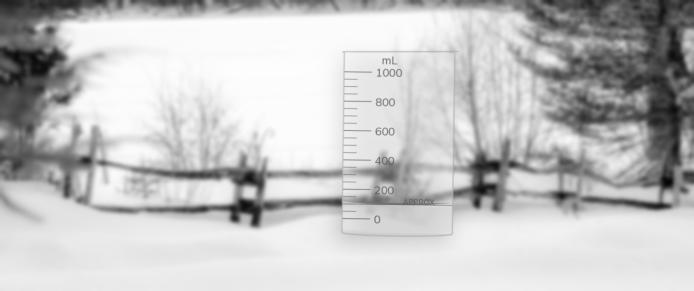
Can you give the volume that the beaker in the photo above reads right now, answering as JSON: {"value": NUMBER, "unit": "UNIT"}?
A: {"value": 100, "unit": "mL"}
